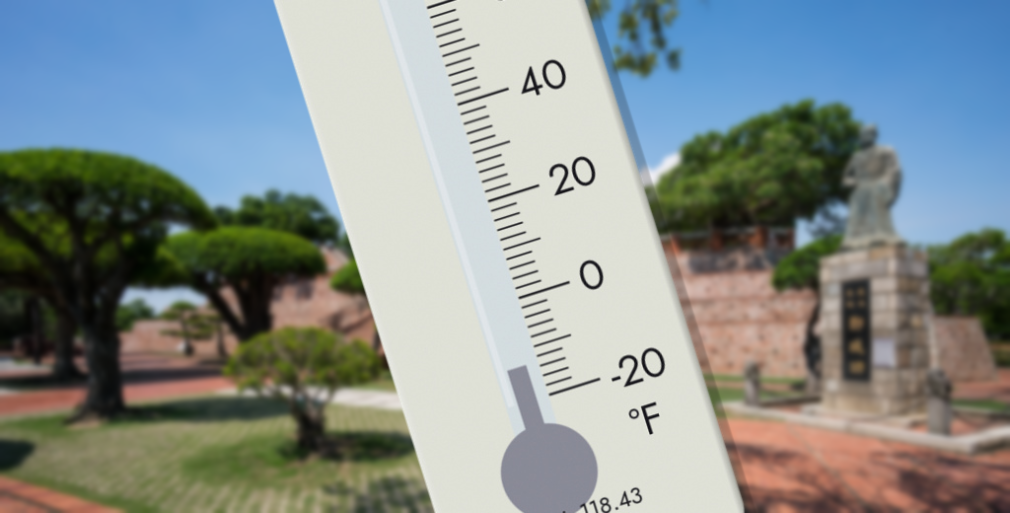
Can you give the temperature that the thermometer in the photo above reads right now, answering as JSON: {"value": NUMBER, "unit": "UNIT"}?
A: {"value": -13, "unit": "°F"}
